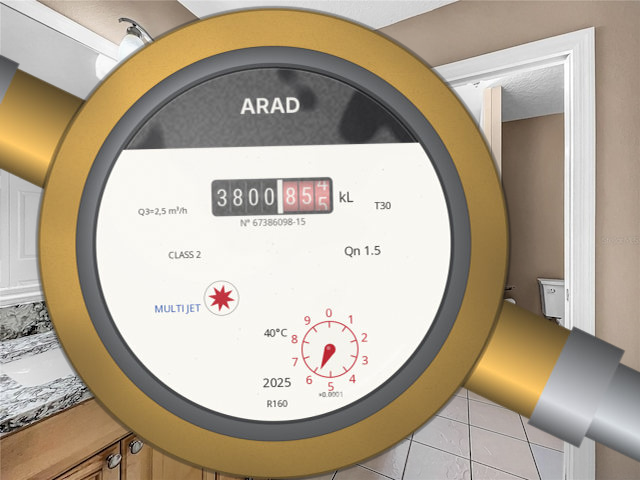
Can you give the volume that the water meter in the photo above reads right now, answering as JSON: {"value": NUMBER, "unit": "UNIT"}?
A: {"value": 3800.8545, "unit": "kL"}
